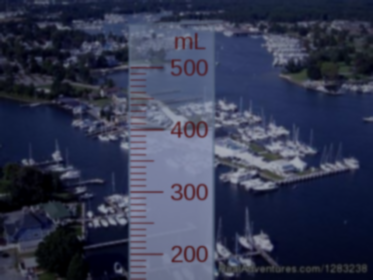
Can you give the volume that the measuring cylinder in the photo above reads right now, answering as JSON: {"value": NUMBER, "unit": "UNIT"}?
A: {"value": 400, "unit": "mL"}
